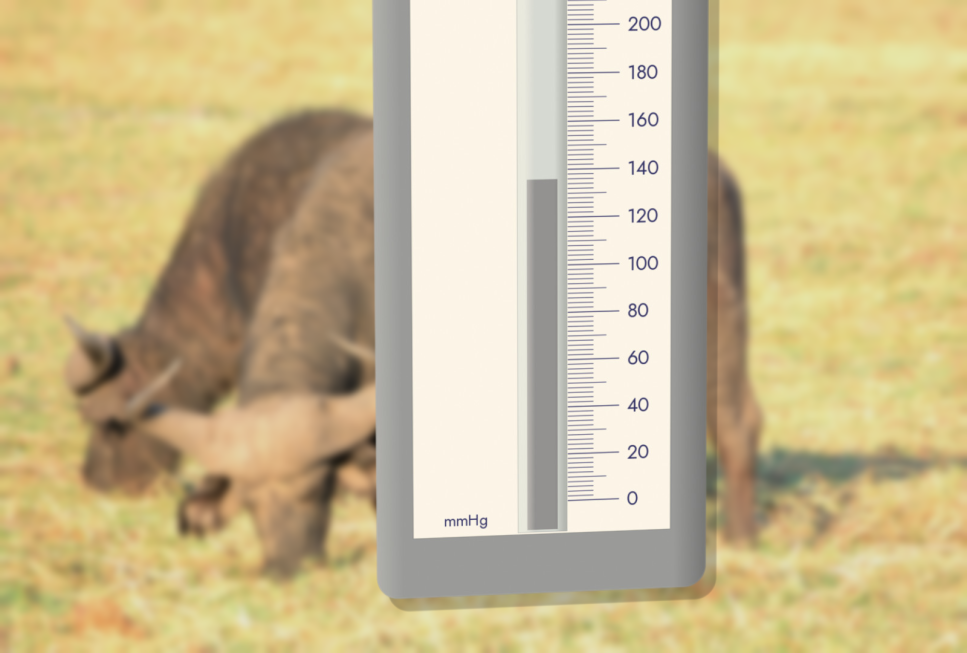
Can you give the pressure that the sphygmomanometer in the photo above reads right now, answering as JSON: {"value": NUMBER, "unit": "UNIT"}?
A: {"value": 136, "unit": "mmHg"}
